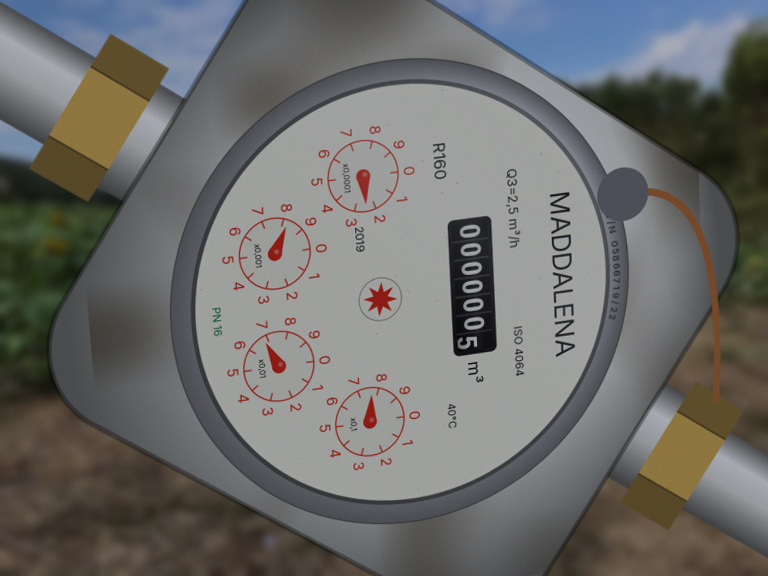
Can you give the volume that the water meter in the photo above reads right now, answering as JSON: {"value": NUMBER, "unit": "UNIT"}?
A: {"value": 4.7682, "unit": "m³"}
